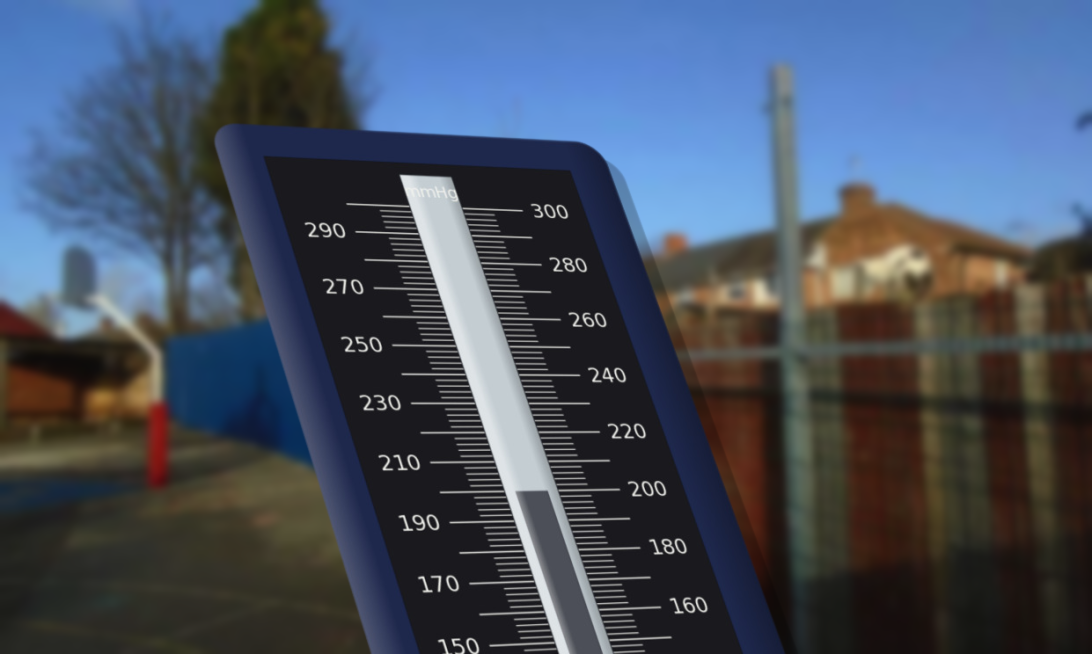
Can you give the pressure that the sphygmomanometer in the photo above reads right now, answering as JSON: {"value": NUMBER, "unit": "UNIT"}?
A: {"value": 200, "unit": "mmHg"}
